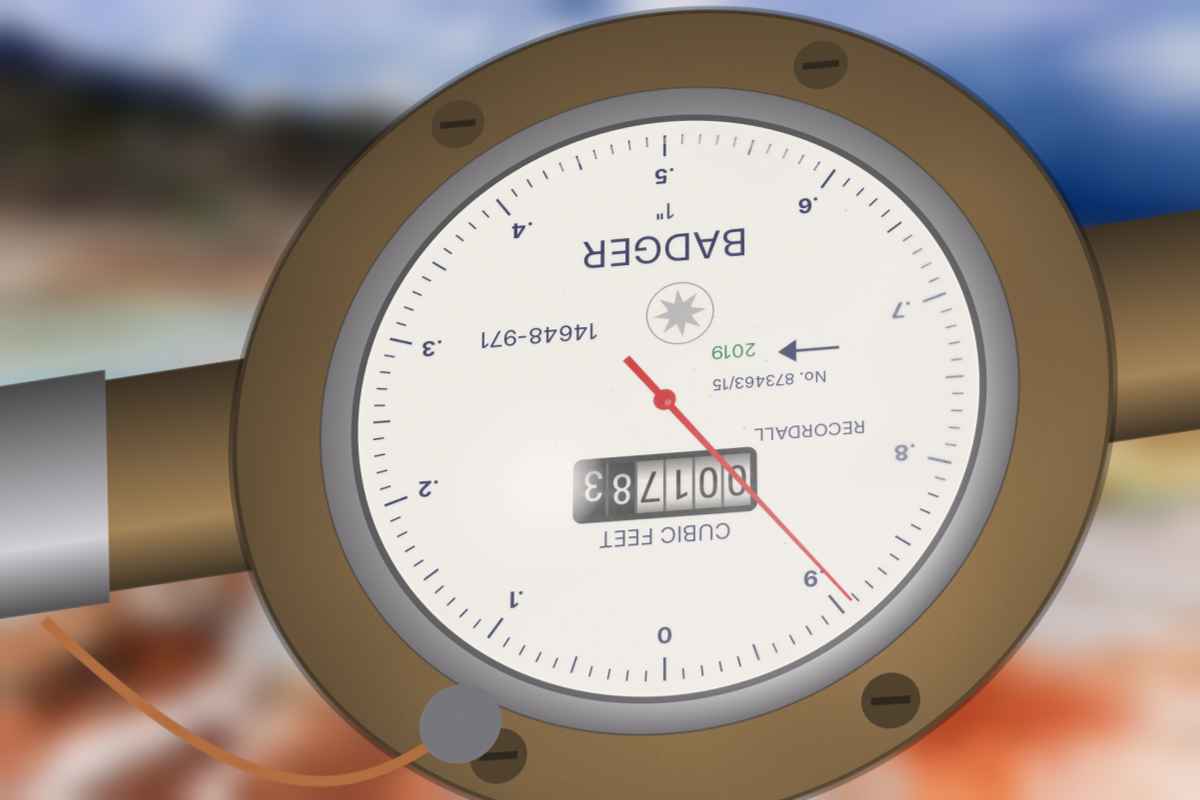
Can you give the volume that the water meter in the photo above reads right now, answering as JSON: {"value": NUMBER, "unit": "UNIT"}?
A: {"value": 1782.89, "unit": "ft³"}
